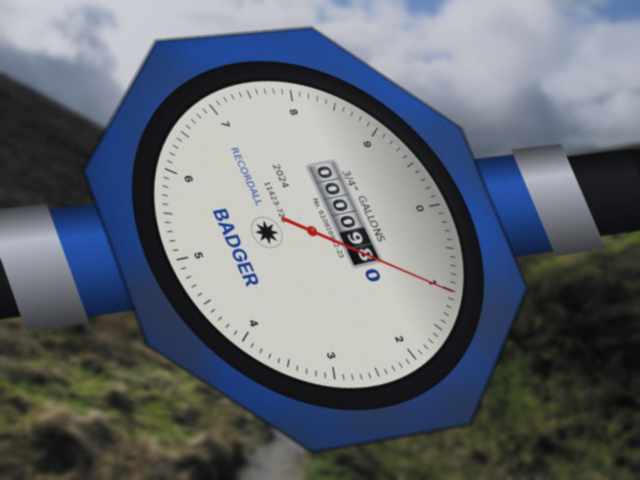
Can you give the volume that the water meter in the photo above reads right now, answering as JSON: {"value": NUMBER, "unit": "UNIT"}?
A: {"value": 981.0, "unit": "gal"}
